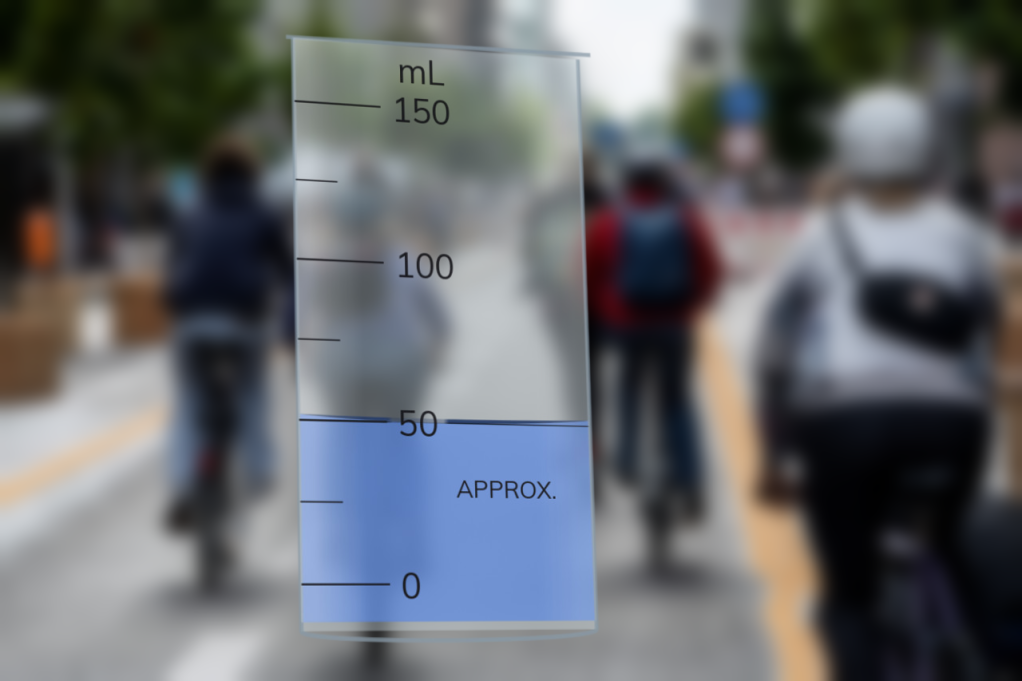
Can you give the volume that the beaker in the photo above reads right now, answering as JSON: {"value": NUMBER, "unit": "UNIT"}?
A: {"value": 50, "unit": "mL"}
